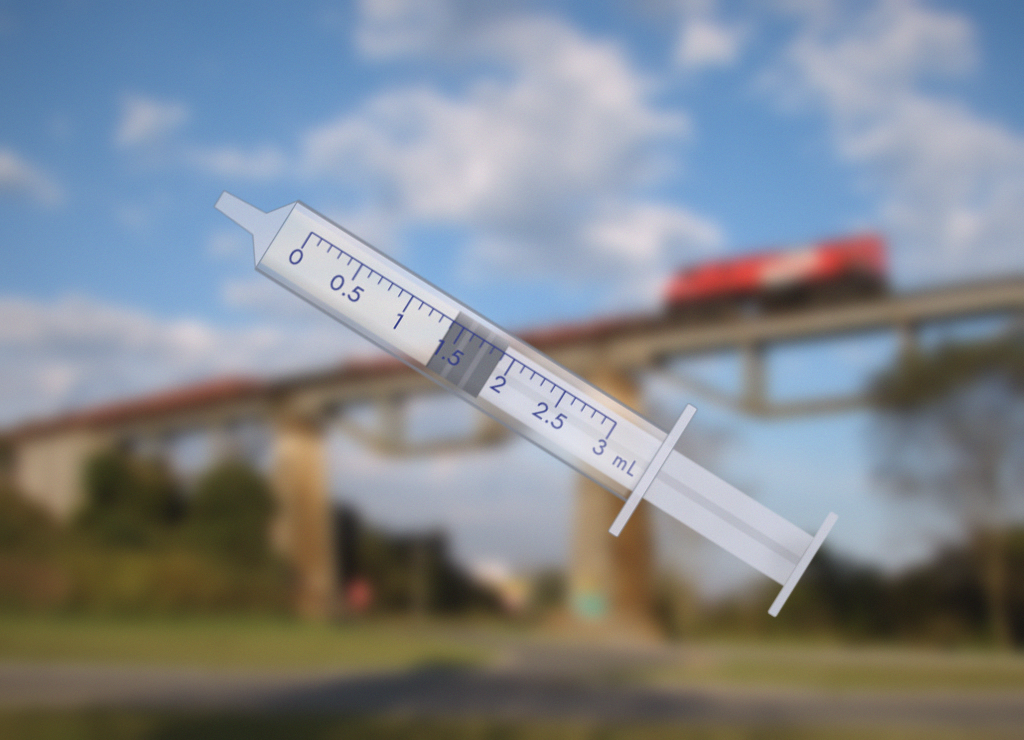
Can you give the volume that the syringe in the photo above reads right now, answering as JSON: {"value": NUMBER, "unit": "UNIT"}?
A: {"value": 1.4, "unit": "mL"}
